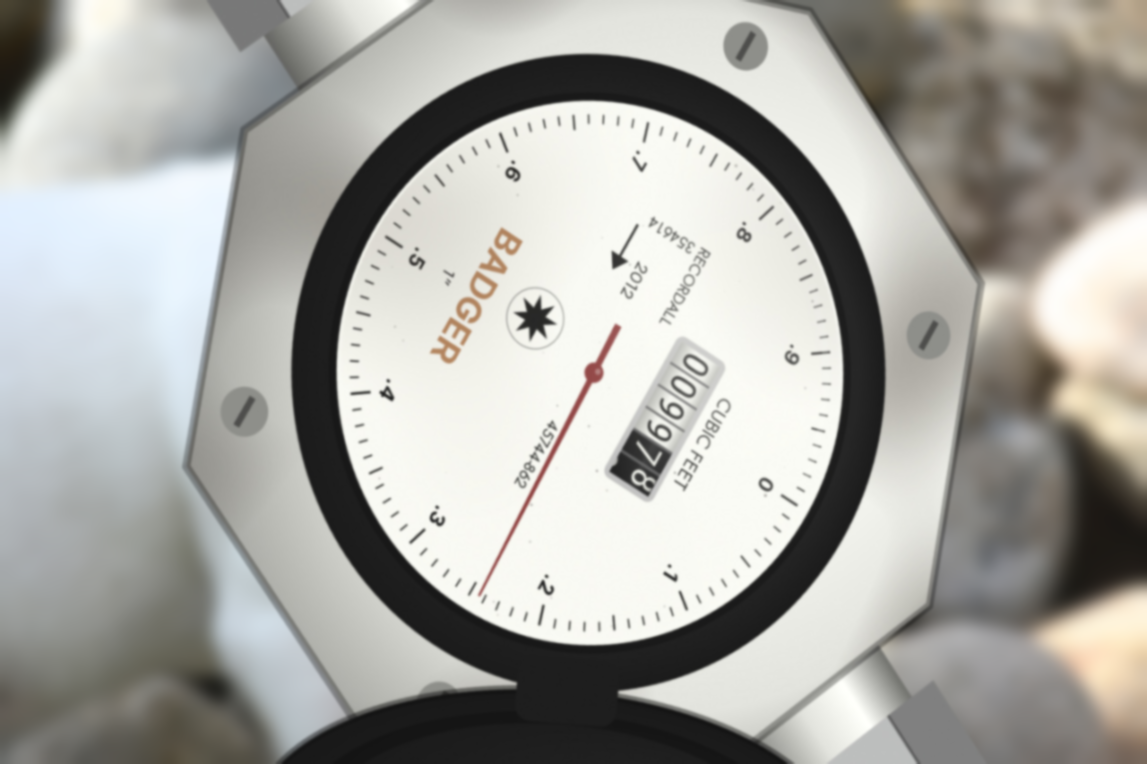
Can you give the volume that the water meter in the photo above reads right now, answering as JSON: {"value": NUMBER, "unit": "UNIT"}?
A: {"value": 9978.24, "unit": "ft³"}
